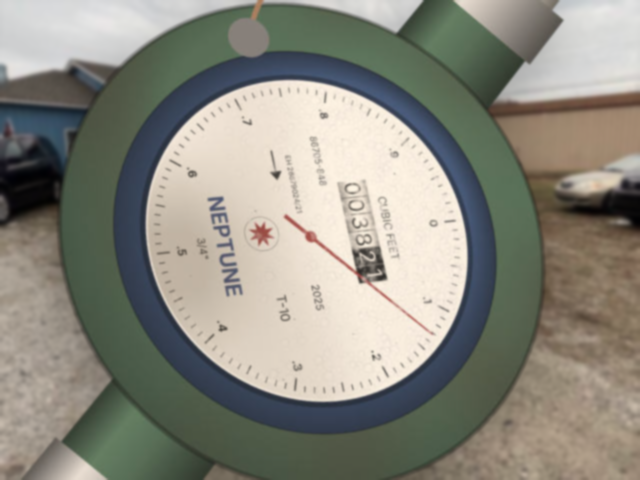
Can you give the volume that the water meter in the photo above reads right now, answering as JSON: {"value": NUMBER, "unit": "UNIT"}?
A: {"value": 3821.13, "unit": "ft³"}
